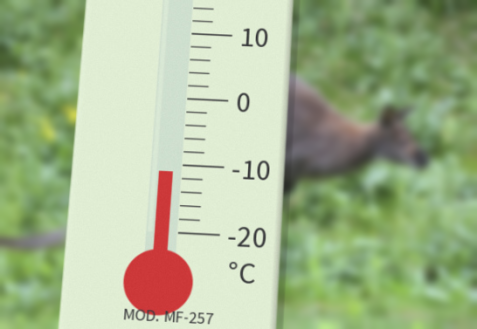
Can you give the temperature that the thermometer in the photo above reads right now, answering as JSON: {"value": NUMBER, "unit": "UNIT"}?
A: {"value": -11, "unit": "°C"}
